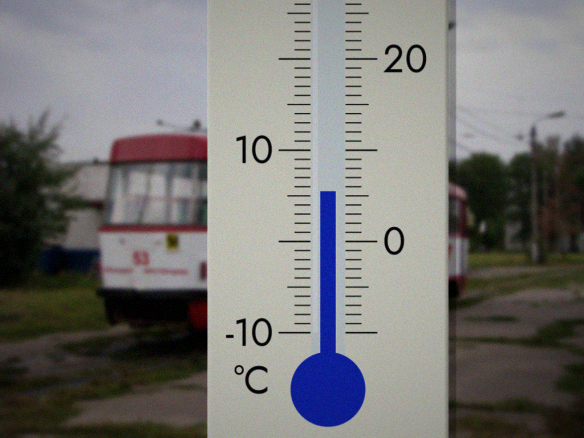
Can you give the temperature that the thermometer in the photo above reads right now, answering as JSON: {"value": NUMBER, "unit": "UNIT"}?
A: {"value": 5.5, "unit": "°C"}
